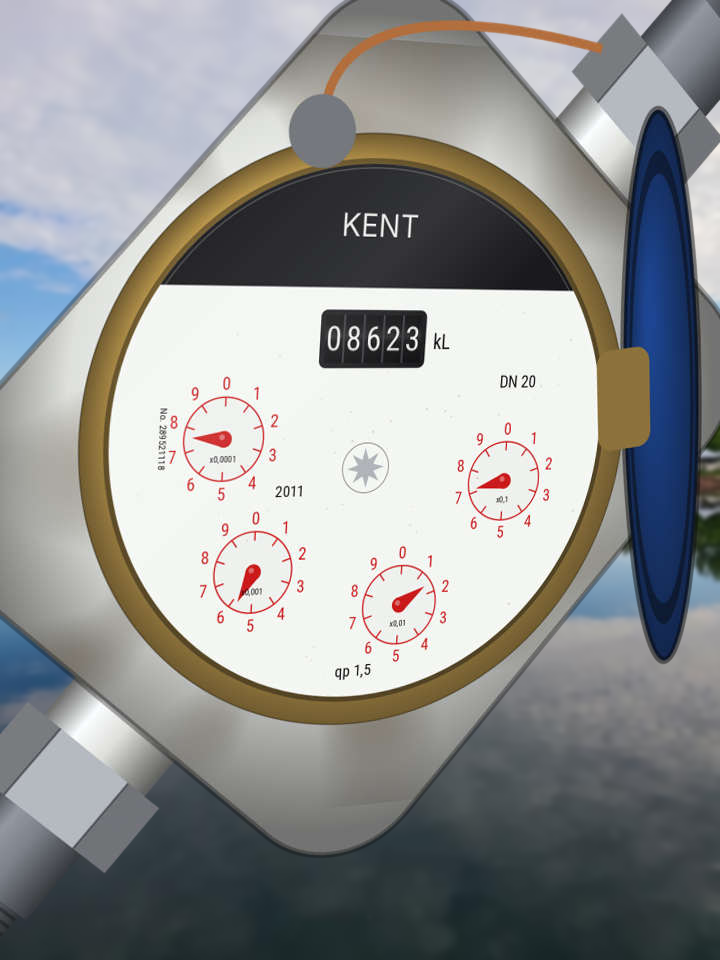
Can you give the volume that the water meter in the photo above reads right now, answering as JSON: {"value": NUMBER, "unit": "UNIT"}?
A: {"value": 8623.7157, "unit": "kL"}
